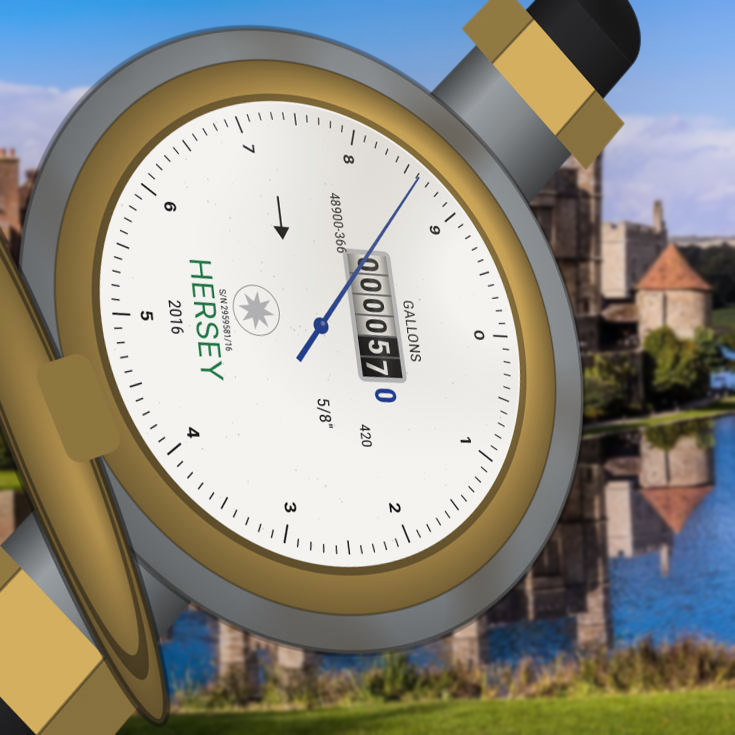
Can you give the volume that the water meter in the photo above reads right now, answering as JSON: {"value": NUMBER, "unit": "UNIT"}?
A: {"value": 568.6, "unit": "gal"}
